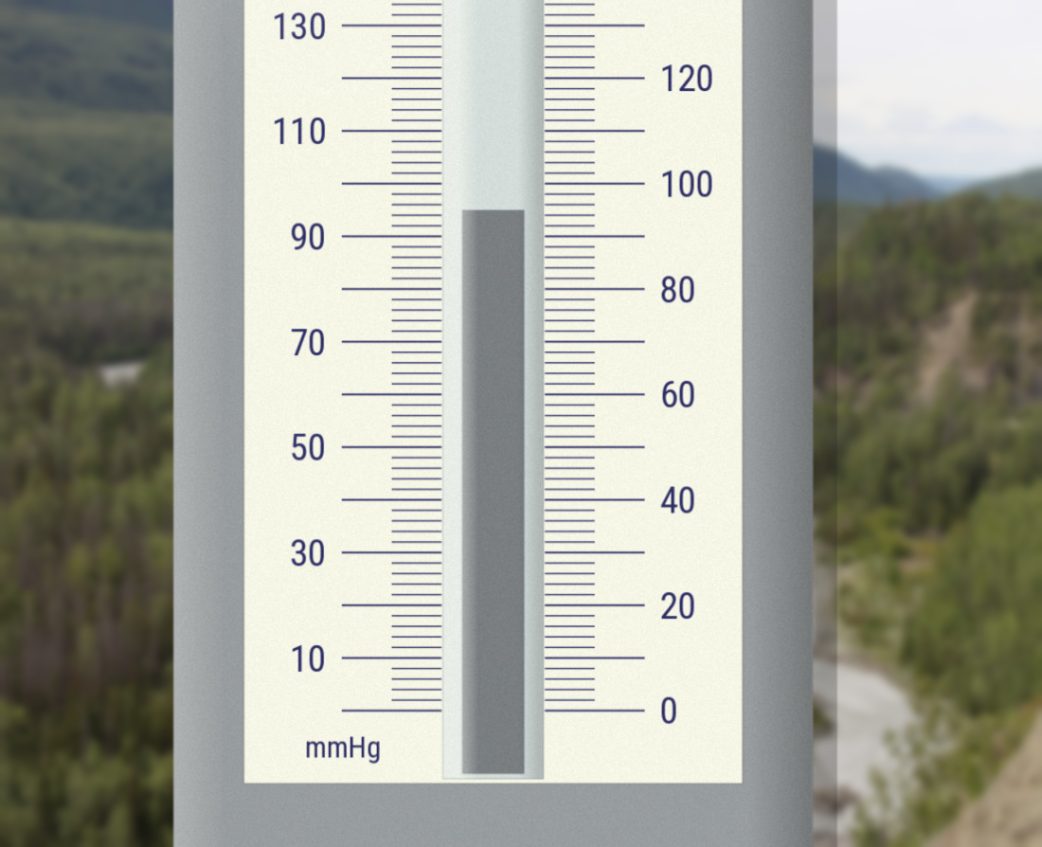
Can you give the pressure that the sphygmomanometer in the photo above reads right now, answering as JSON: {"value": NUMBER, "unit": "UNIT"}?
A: {"value": 95, "unit": "mmHg"}
